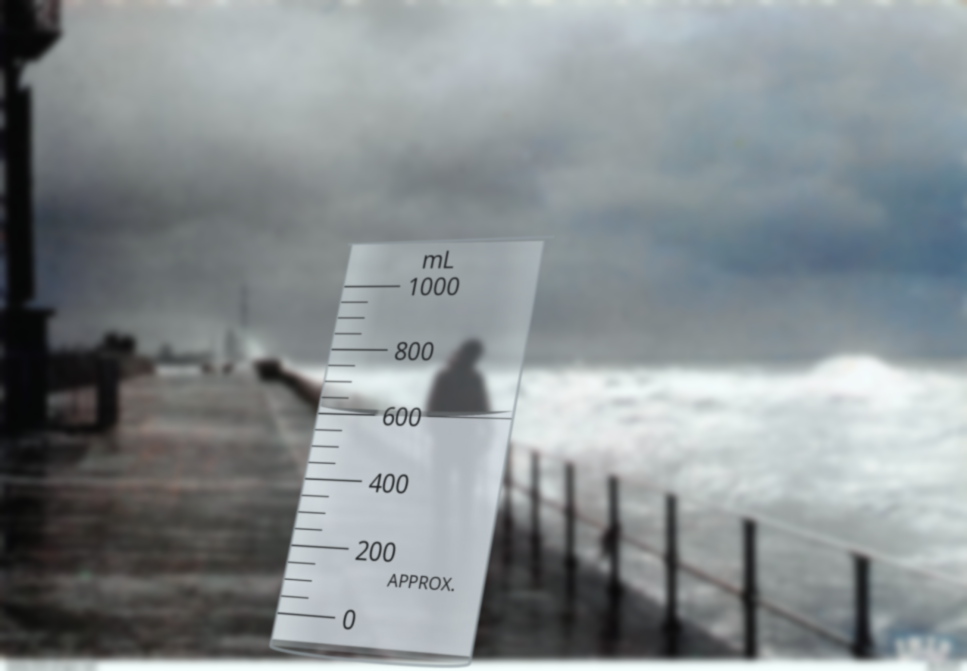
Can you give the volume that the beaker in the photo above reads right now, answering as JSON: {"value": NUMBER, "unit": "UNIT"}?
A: {"value": 600, "unit": "mL"}
